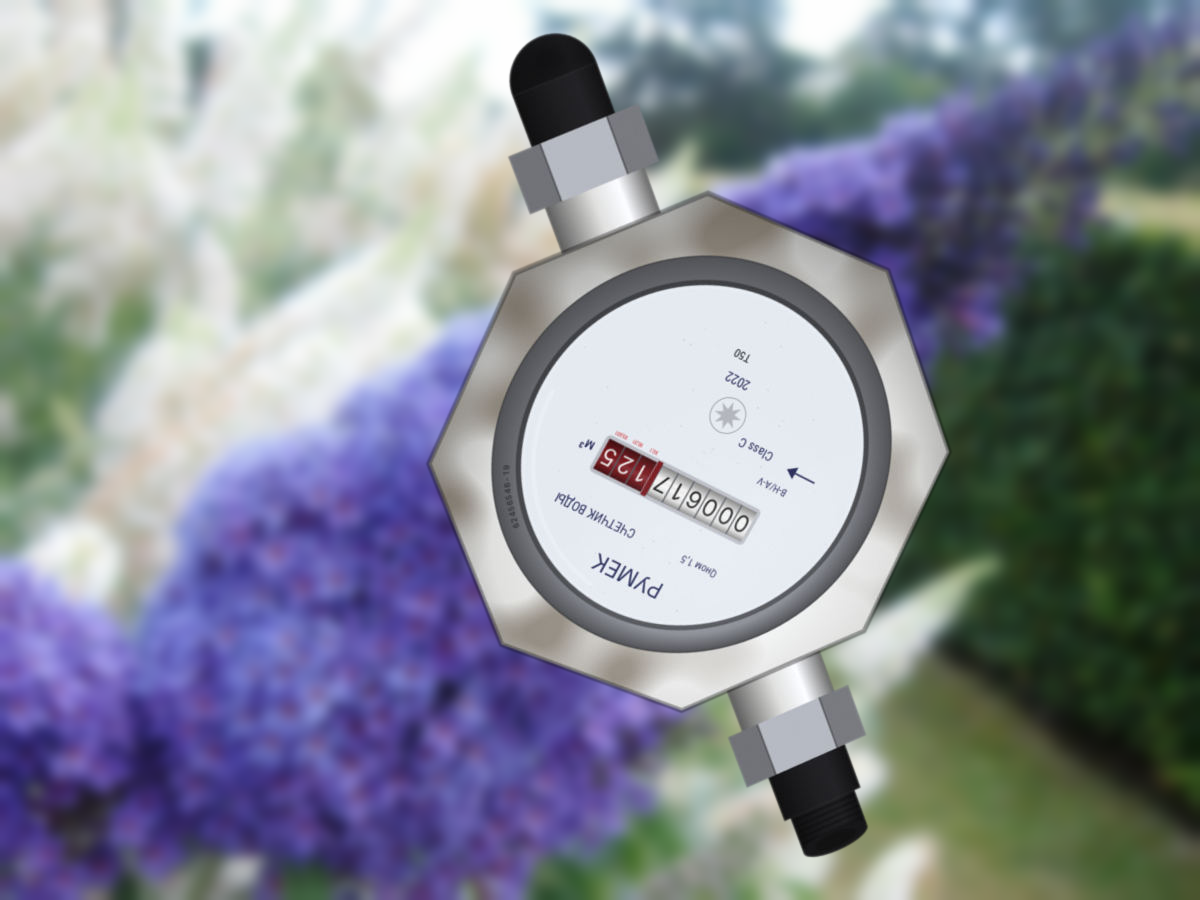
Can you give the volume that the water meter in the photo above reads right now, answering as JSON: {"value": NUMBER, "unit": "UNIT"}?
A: {"value": 617.125, "unit": "m³"}
